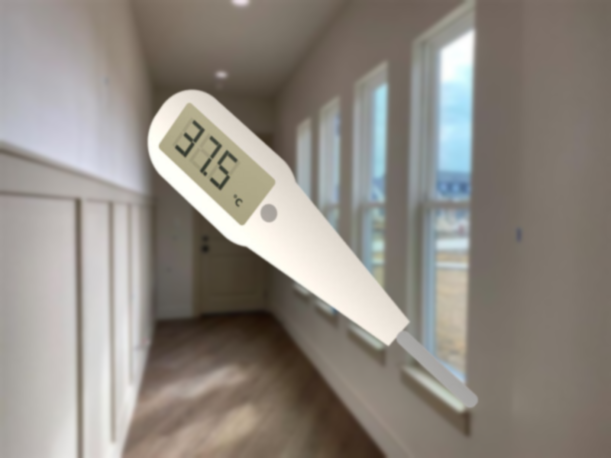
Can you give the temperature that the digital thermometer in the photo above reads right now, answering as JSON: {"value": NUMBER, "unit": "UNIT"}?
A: {"value": 37.5, "unit": "°C"}
